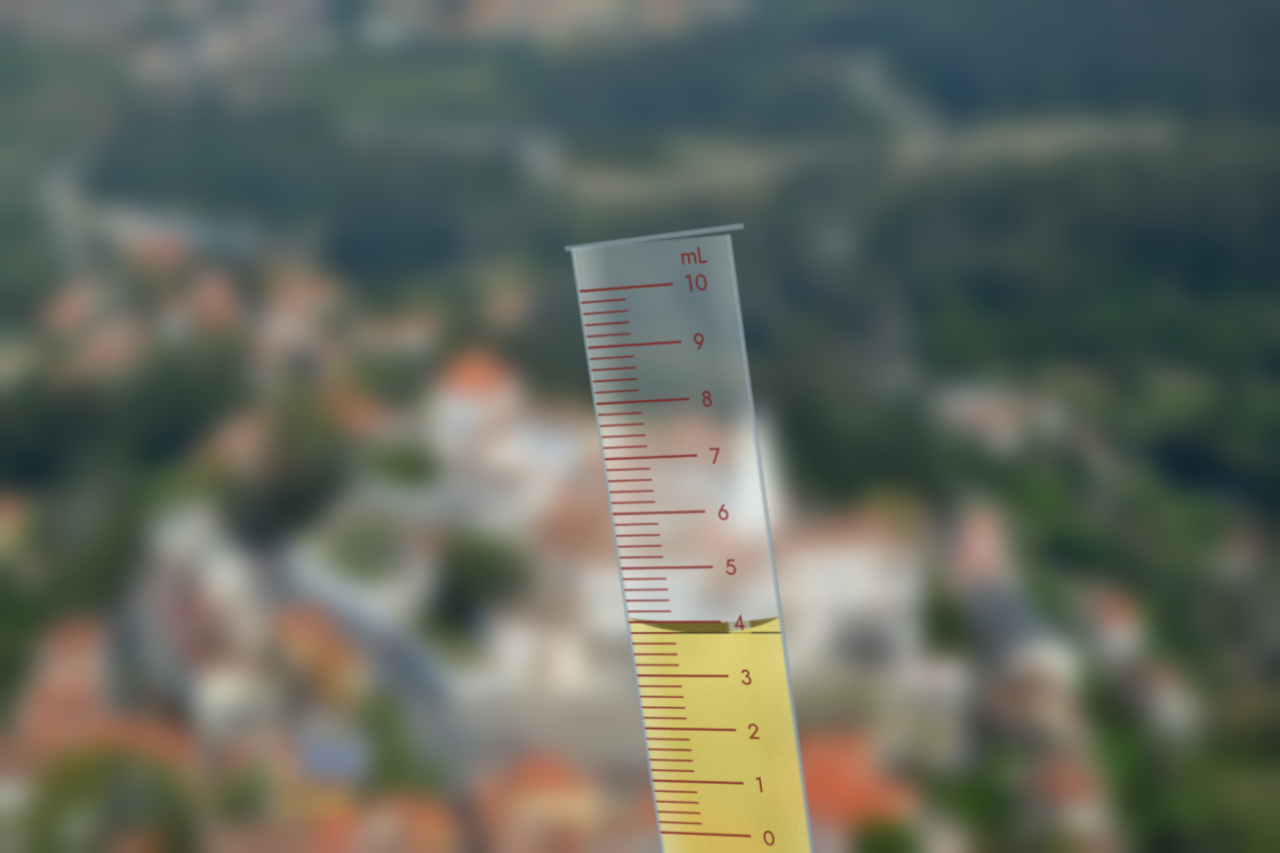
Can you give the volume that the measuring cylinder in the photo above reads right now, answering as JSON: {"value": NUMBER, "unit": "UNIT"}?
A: {"value": 3.8, "unit": "mL"}
